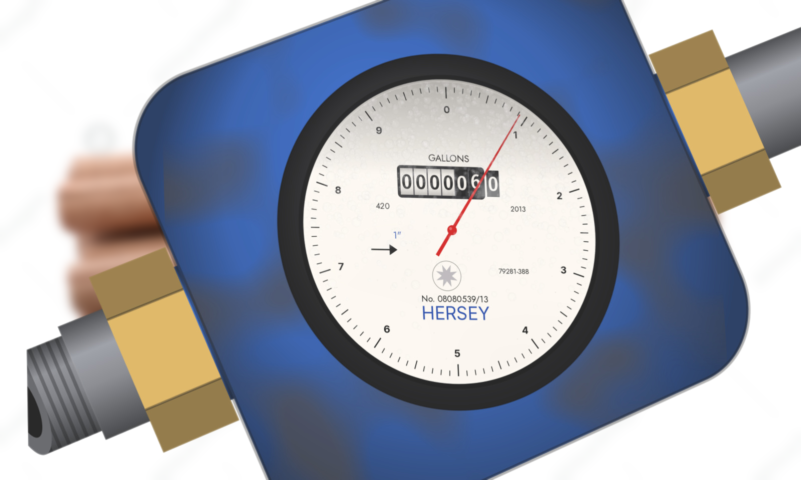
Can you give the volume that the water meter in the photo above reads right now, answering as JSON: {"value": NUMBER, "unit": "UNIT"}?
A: {"value": 60.9, "unit": "gal"}
